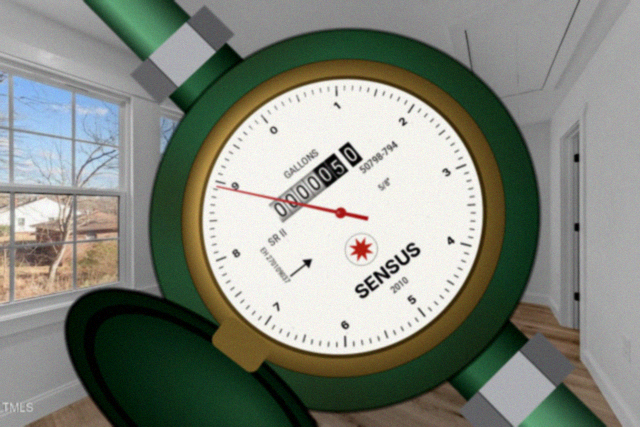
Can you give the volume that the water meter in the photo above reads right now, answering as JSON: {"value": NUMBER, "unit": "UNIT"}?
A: {"value": 48.9, "unit": "gal"}
